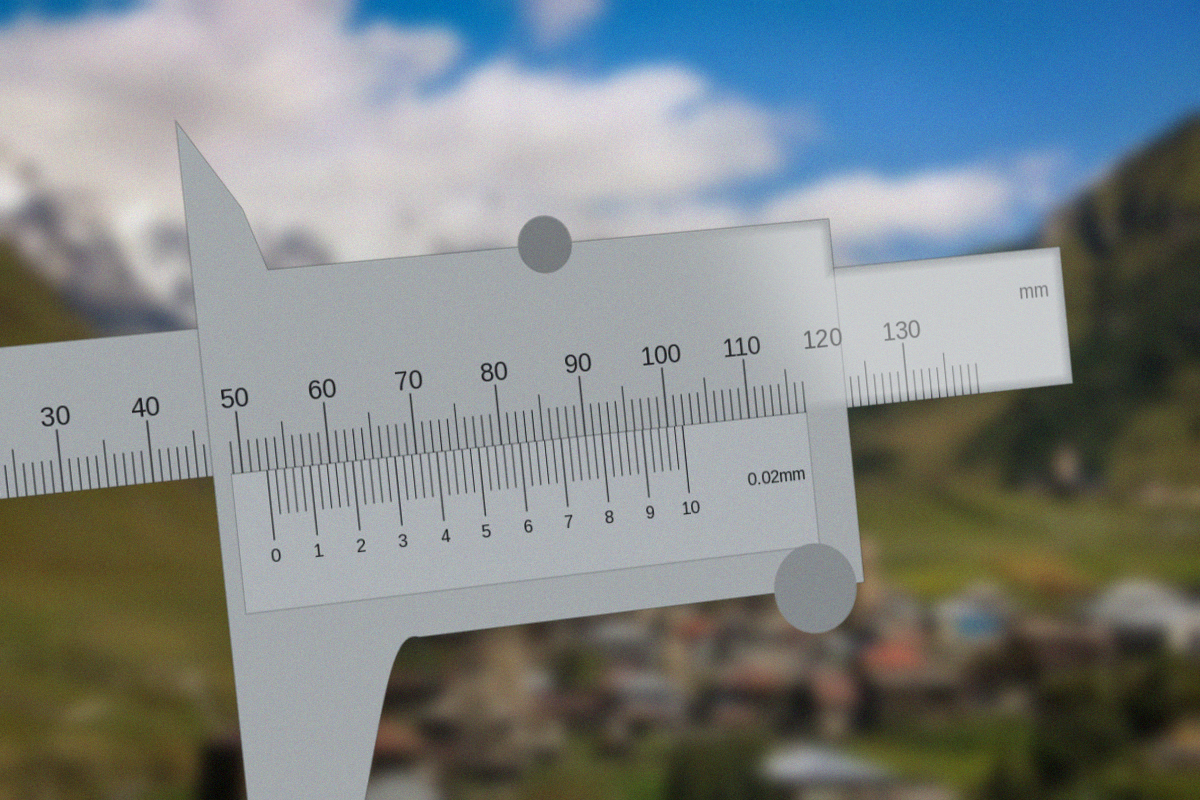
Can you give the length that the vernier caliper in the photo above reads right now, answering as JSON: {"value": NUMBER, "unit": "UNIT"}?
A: {"value": 52.8, "unit": "mm"}
